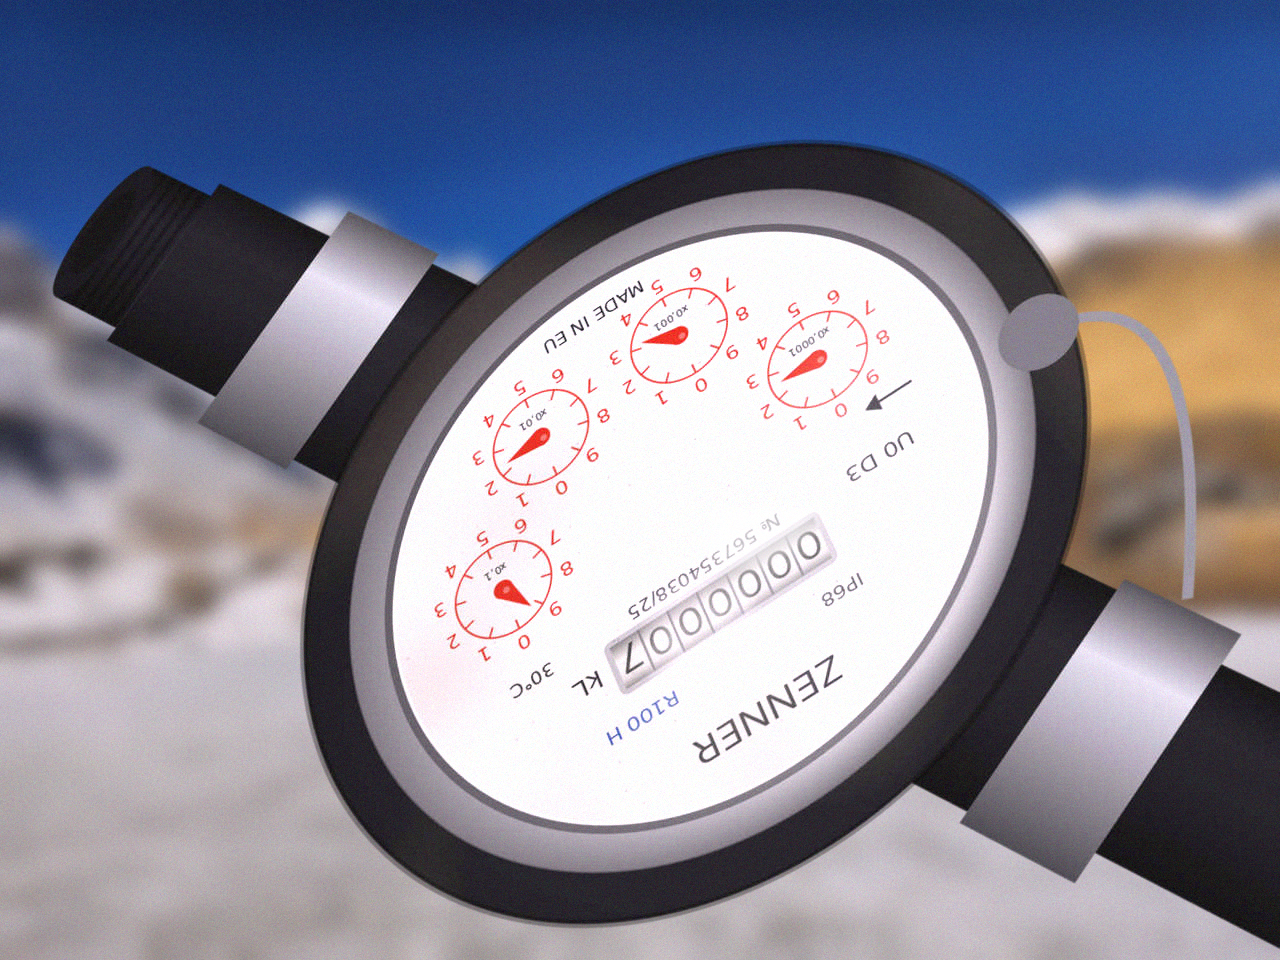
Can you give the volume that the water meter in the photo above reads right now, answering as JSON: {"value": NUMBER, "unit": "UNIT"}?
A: {"value": 6.9232, "unit": "kL"}
